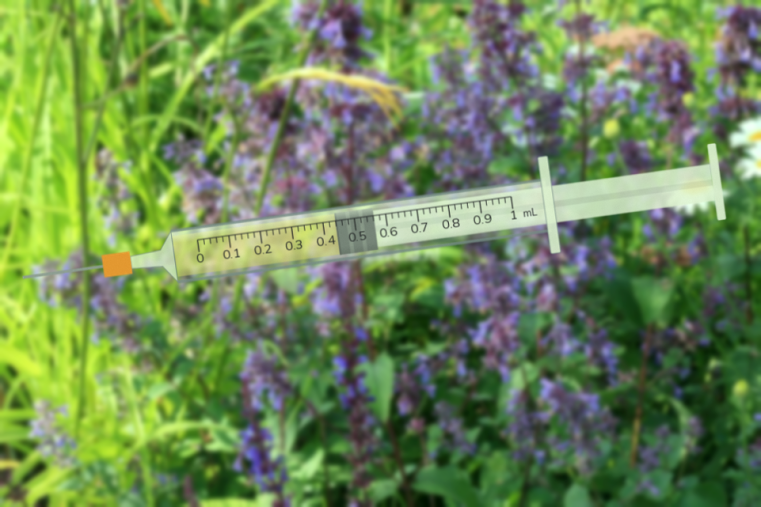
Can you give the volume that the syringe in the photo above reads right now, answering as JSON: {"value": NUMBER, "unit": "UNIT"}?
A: {"value": 0.44, "unit": "mL"}
